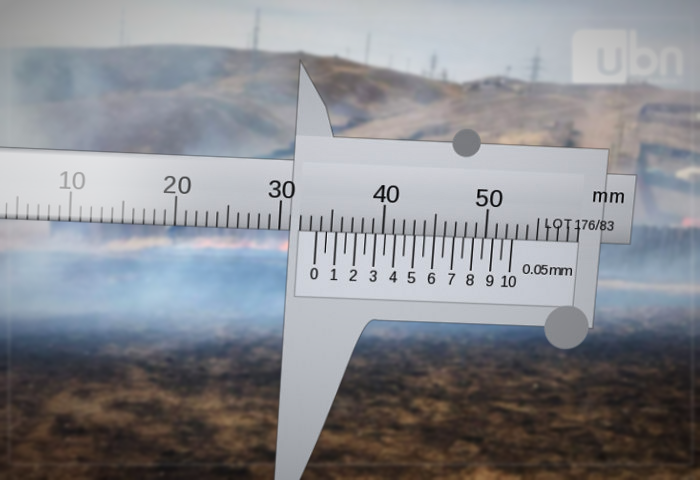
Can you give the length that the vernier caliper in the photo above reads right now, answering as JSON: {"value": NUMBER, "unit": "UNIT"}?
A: {"value": 33.6, "unit": "mm"}
